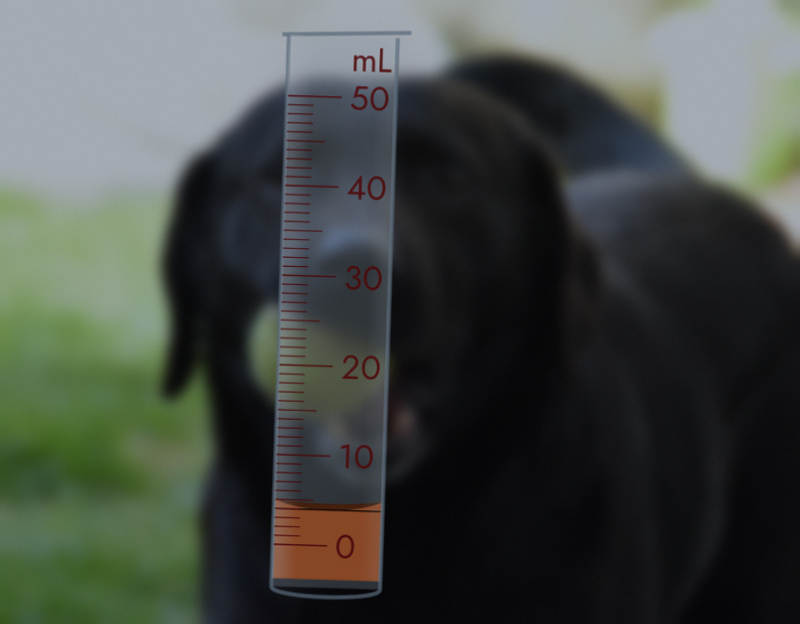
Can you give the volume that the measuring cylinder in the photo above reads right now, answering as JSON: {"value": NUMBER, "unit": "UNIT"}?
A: {"value": 4, "unit": "mL"}
